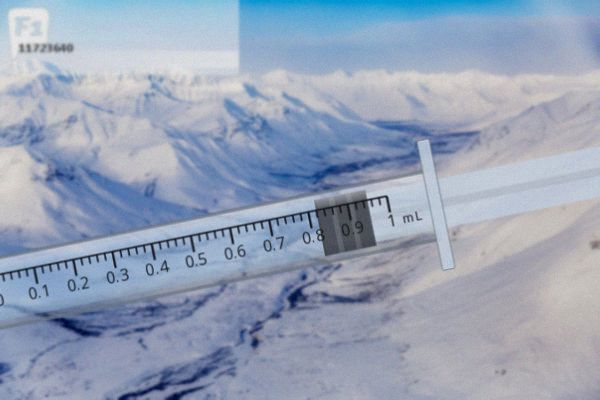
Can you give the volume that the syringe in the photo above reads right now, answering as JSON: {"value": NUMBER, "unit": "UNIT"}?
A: {"value": 0.82, "unit": "mL"}
